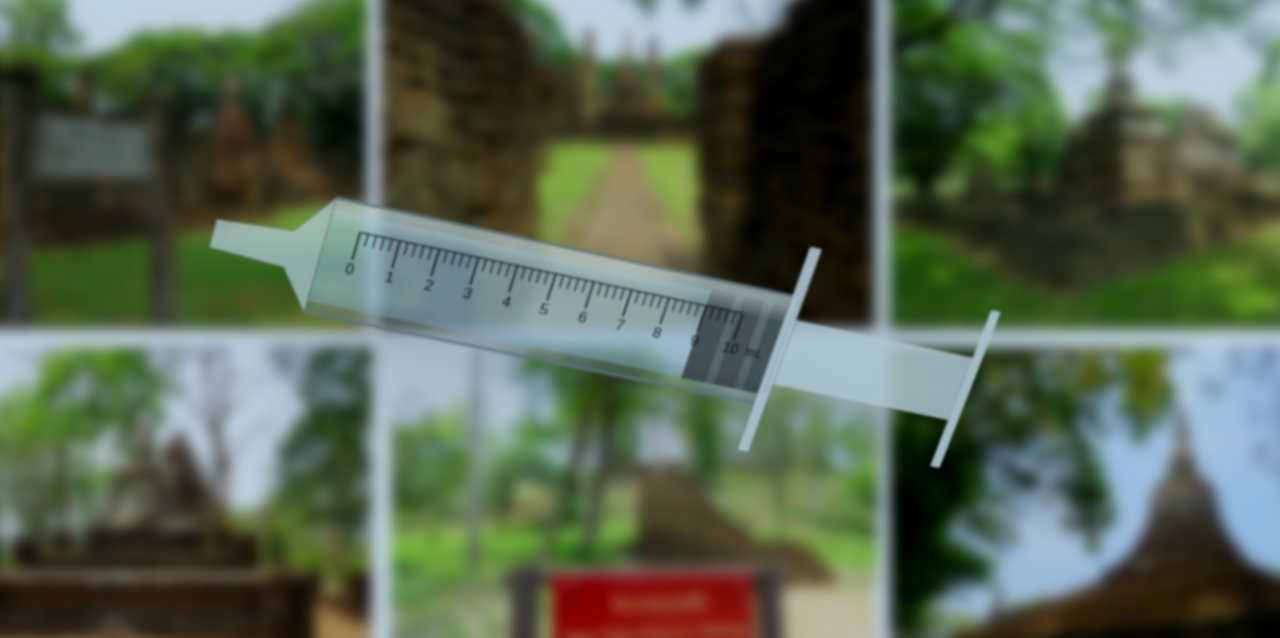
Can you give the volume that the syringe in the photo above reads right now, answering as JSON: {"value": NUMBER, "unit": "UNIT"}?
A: {"value": 9, "unit": "mL"}
